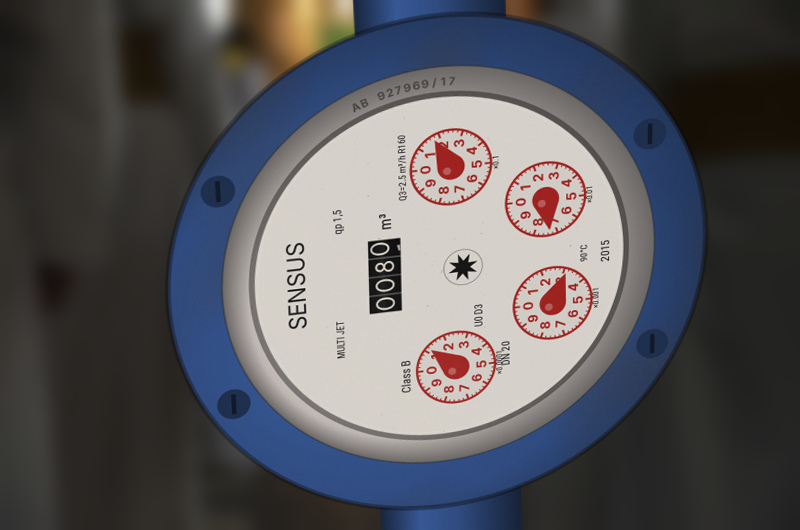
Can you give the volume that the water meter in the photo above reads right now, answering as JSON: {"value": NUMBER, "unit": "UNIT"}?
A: {"value": 80.1731, "unit": "m³"}
